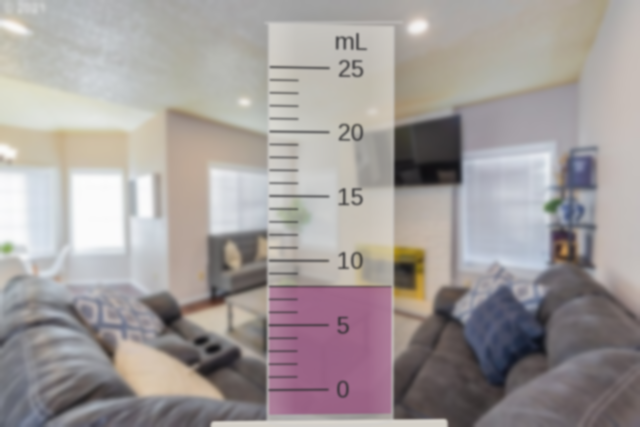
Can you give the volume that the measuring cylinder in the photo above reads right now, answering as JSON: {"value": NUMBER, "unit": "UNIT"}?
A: {"value": 8, "unit": "mL"}
